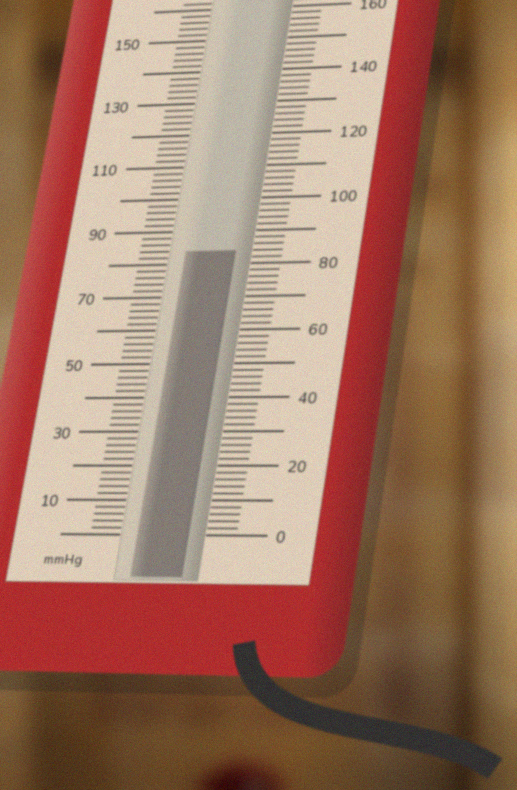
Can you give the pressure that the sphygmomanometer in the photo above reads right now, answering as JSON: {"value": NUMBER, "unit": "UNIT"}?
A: {"value": 84, "unit": "mmHg"}
